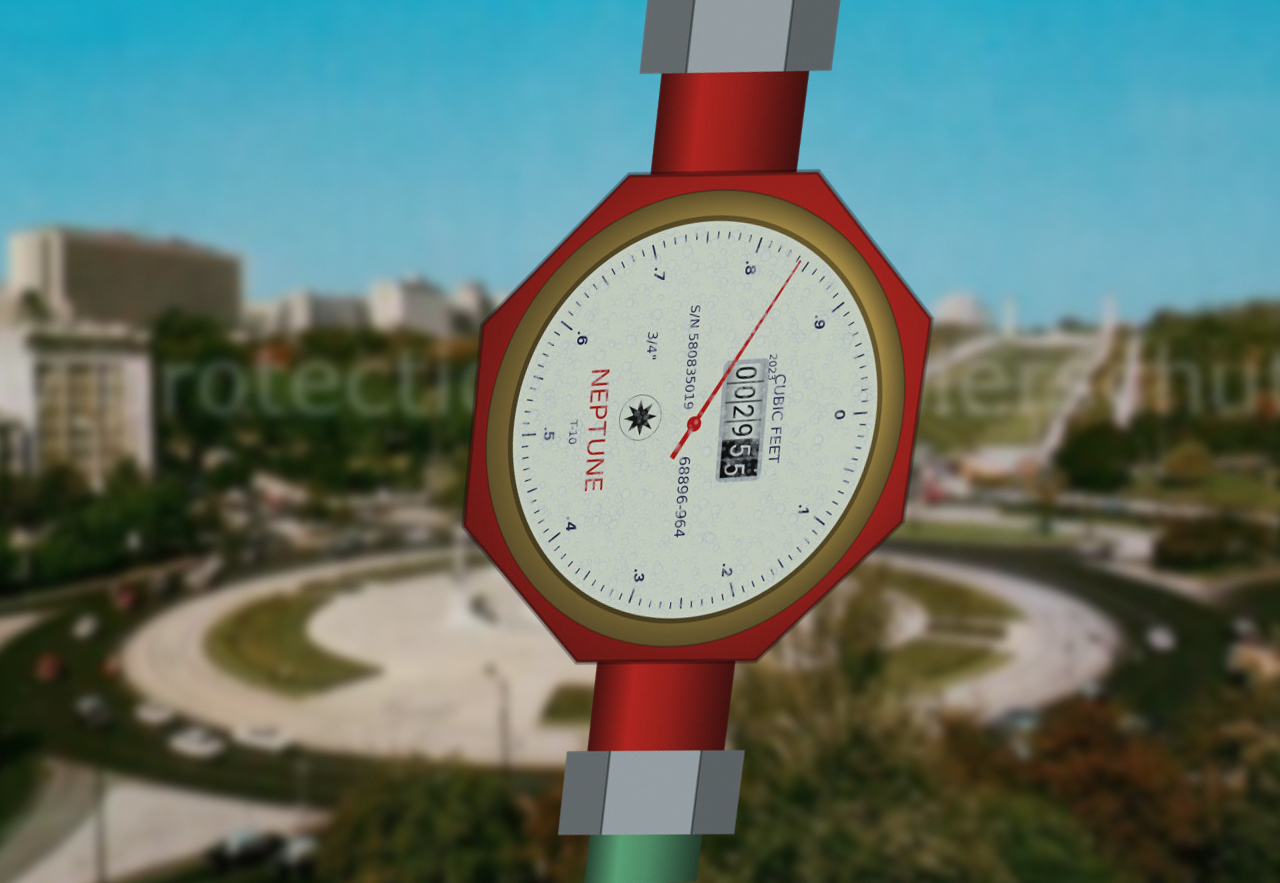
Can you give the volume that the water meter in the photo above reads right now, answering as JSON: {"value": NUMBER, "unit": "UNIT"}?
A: {"value": 2954.84, "unit": "ft³"}
